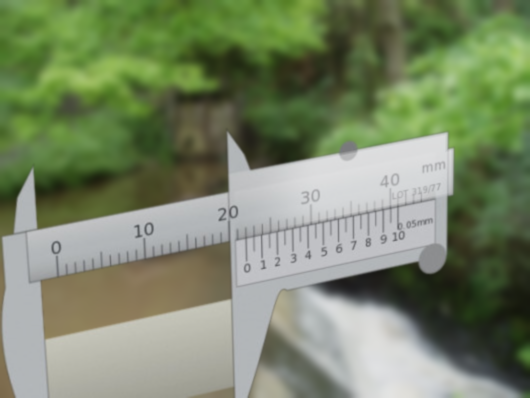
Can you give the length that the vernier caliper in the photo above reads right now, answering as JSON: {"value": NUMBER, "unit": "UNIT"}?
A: {"value": 22.0, "unit": "mm"}
